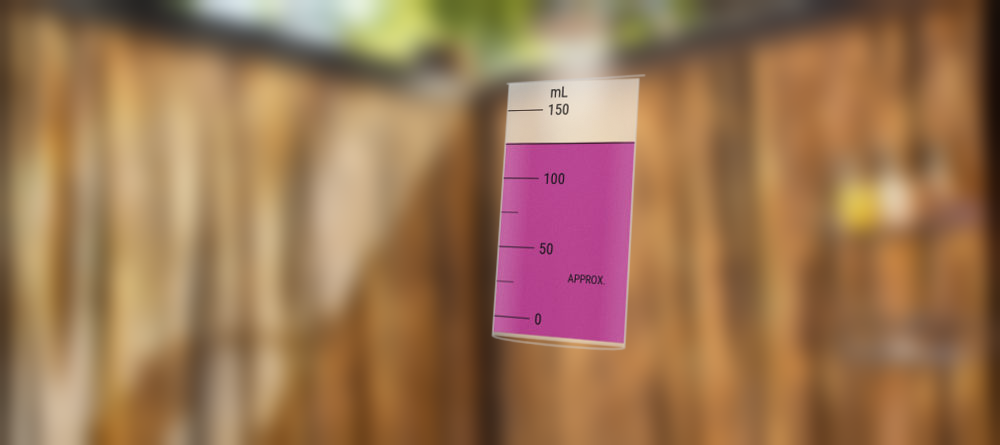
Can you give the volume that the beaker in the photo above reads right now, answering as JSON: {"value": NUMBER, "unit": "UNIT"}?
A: {"value": 125, "unit": "mL"}
